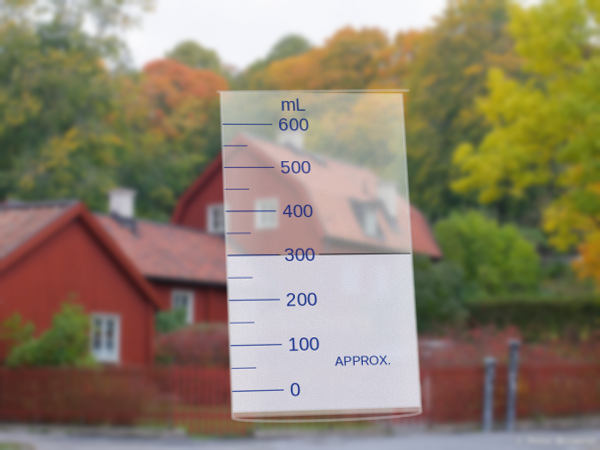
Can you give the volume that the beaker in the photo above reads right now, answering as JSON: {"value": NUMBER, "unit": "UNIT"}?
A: {"value": 300, "unit": "mL"}
